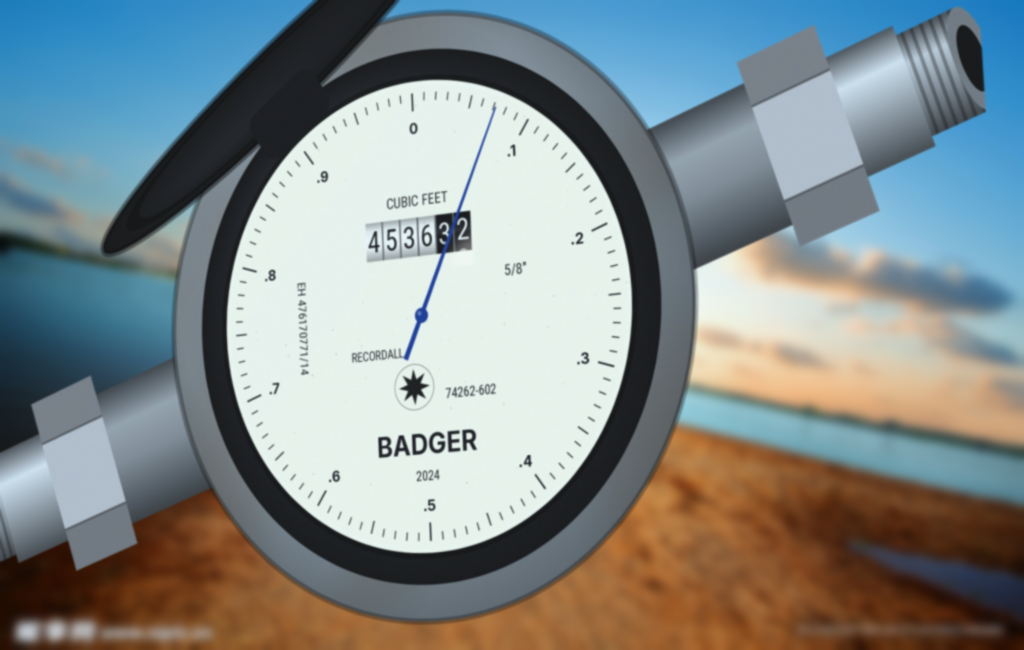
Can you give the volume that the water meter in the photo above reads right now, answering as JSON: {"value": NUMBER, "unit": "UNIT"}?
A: {"value": 453632.07, "unit": "ft³"}
